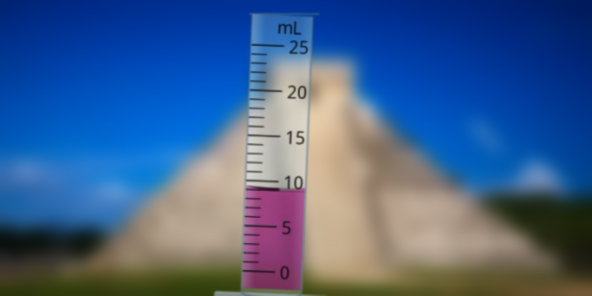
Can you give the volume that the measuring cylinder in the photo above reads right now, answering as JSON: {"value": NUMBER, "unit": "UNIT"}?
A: {"value": 9, "unit": "mL"}
